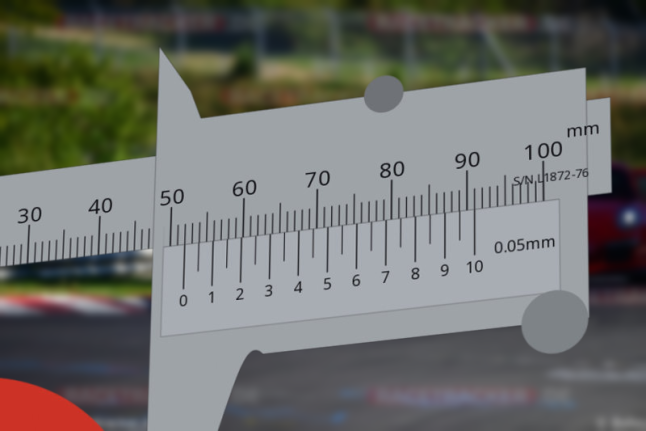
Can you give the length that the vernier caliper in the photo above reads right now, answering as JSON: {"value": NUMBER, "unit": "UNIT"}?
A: {"value": 52.0, "unit": "mm"}
